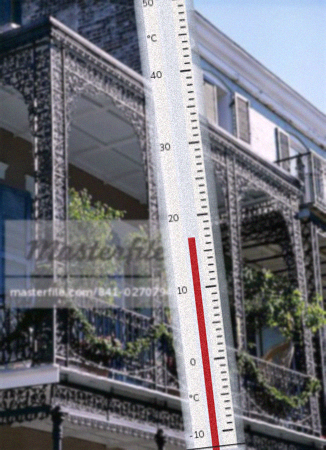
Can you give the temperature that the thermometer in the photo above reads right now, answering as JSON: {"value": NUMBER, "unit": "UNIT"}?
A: {"value": 17, "unit": "°C"}
